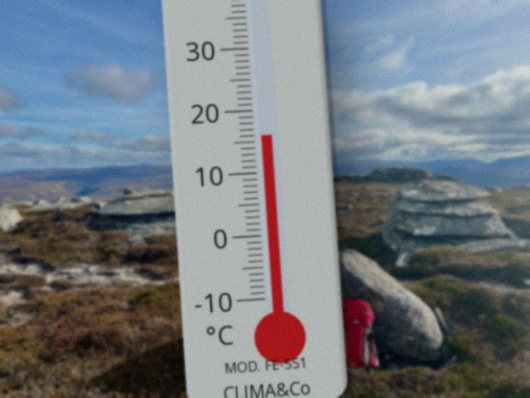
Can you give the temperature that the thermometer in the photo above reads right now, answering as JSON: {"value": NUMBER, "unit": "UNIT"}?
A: {"value": 16, "unit": "°C"}
